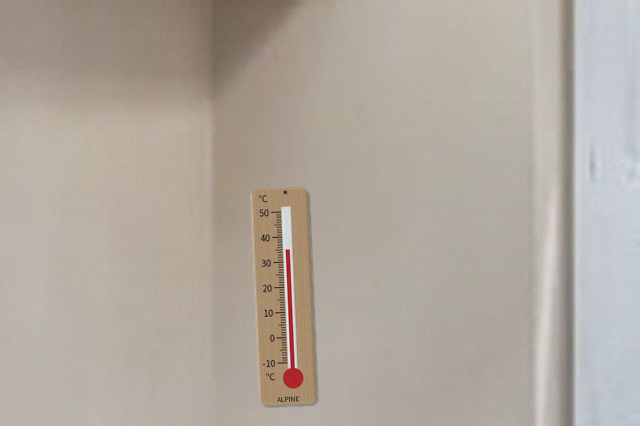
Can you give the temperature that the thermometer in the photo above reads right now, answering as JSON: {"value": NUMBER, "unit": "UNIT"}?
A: {"value": 35, "unit": "°C"}
